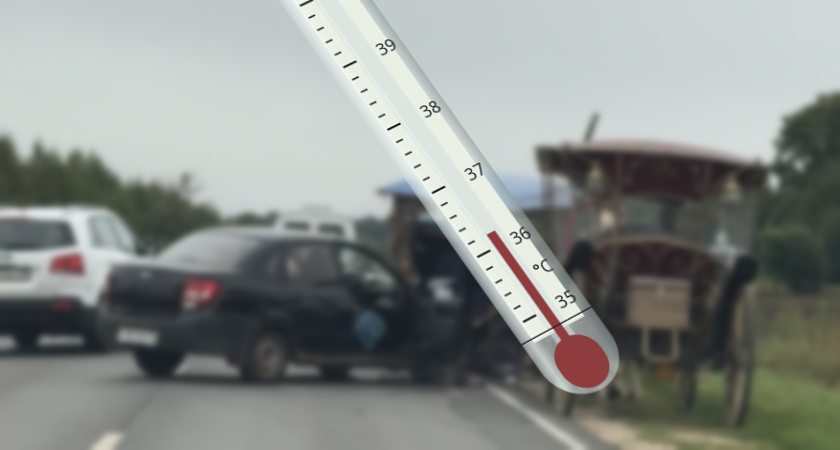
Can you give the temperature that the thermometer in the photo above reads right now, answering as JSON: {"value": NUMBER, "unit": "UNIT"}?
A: {"value": 36.2, "unit": "°C"}
